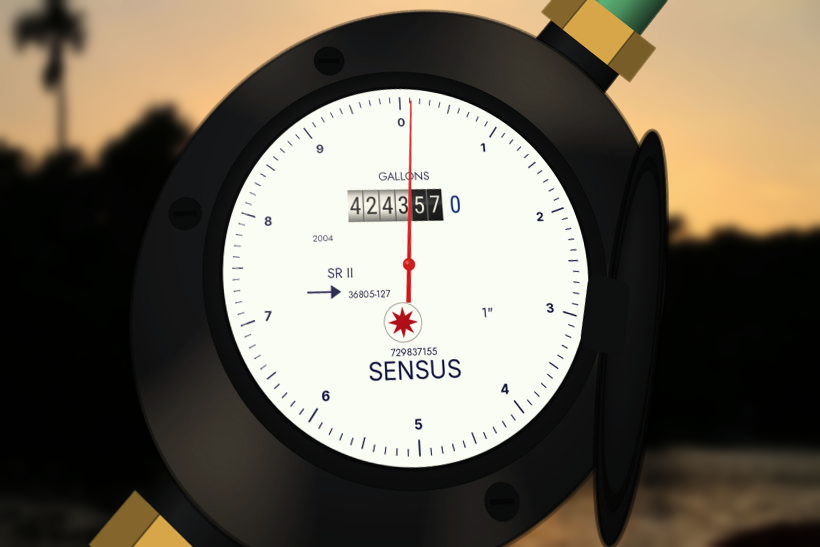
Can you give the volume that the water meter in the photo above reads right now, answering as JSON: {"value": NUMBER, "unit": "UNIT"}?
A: {"value": 4243570.1, "unit": "gal"}
